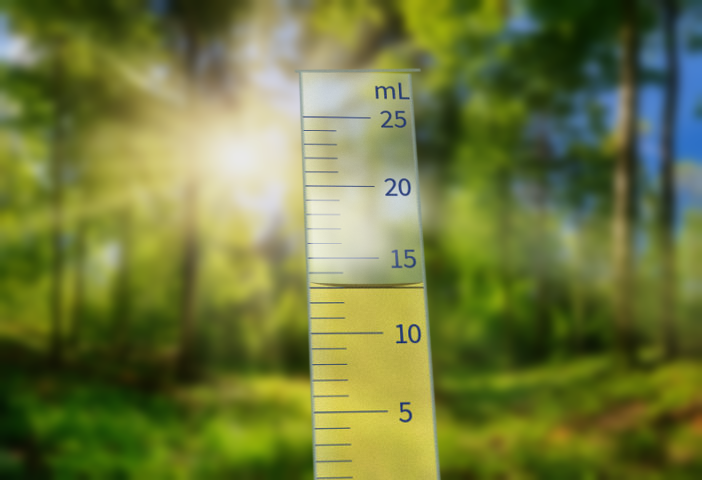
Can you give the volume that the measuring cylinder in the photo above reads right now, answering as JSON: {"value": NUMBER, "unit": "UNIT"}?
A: {"value": 13, "unit": "mL"}
